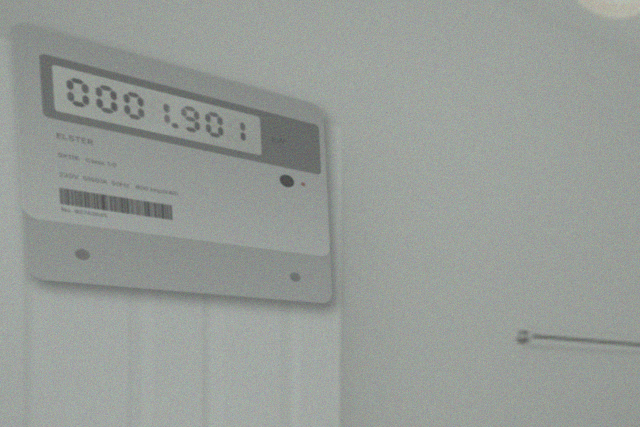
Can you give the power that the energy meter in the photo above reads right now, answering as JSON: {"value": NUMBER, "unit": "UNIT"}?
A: {"value": 1.901, "unit": "kW"}
